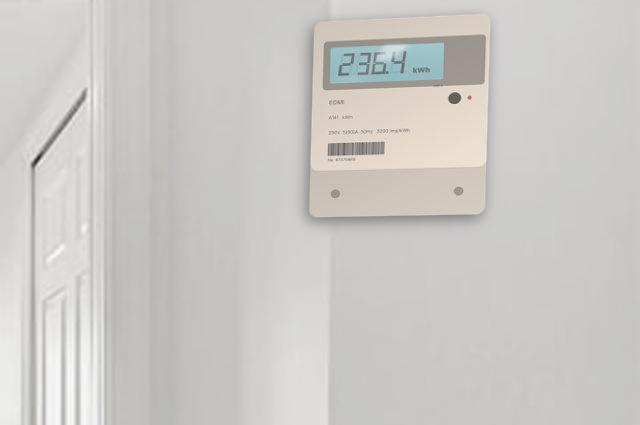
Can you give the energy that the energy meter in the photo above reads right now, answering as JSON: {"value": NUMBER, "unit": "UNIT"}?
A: {"value": 236.4, "unit": "kWh"}
